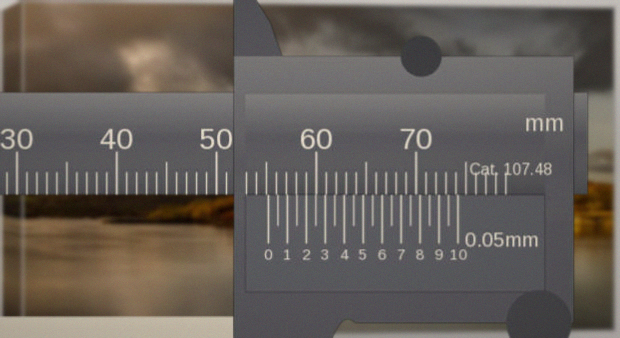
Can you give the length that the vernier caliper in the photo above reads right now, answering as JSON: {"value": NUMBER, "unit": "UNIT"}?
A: {"value": 55.2, "unit": "mm"}
